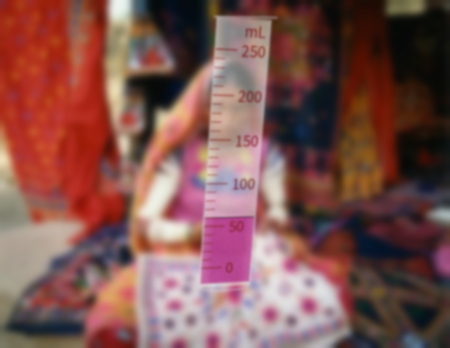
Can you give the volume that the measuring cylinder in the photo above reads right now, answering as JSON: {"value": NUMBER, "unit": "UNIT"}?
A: {"value": 60, "unit": "mL"}
